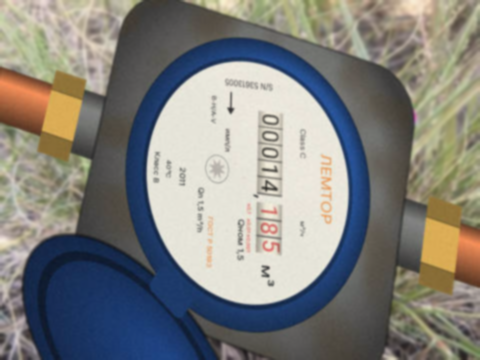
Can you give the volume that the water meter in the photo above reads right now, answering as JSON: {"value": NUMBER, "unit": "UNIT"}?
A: {"value": 14.185, "unit": "m³"}
